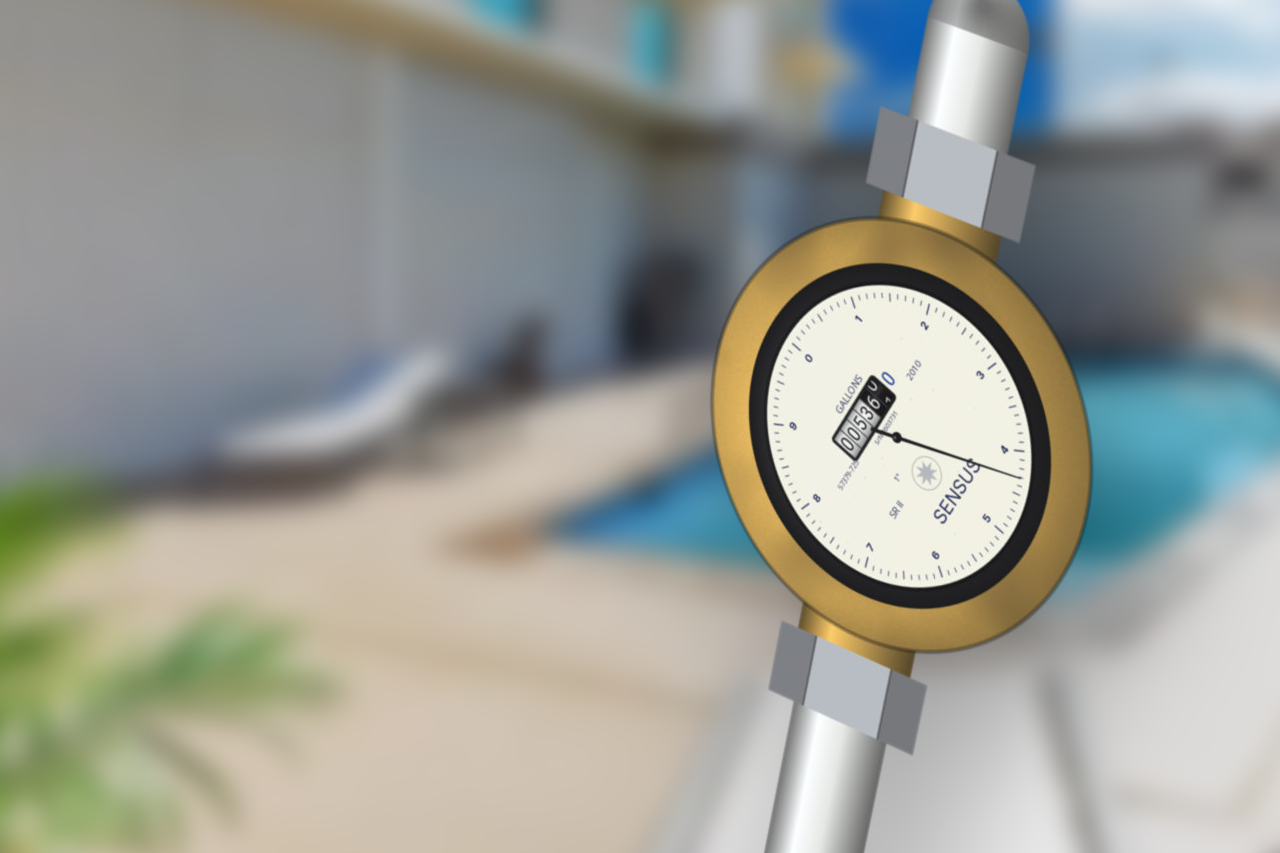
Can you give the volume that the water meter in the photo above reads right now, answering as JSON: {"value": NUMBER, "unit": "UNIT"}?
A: {"value": 53604.3, "unit": "gal"}
